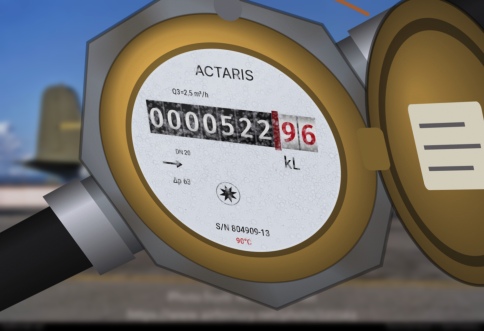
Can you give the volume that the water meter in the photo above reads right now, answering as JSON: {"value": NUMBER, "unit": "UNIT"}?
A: {"value": 522.96, "unit": "kL"}
